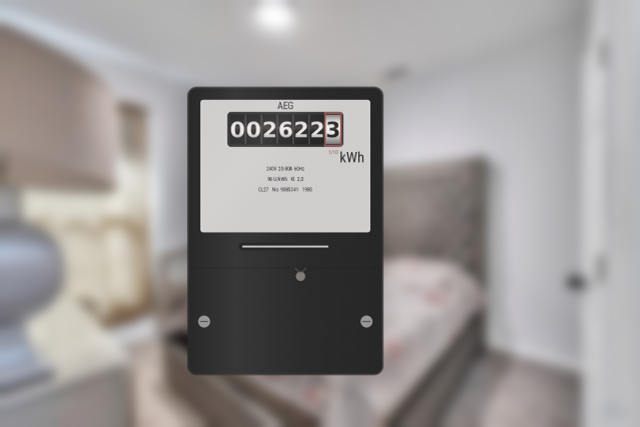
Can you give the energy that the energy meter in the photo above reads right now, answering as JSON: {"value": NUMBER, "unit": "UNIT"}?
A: {"value": 2622.3, "unit": "kWh"}
